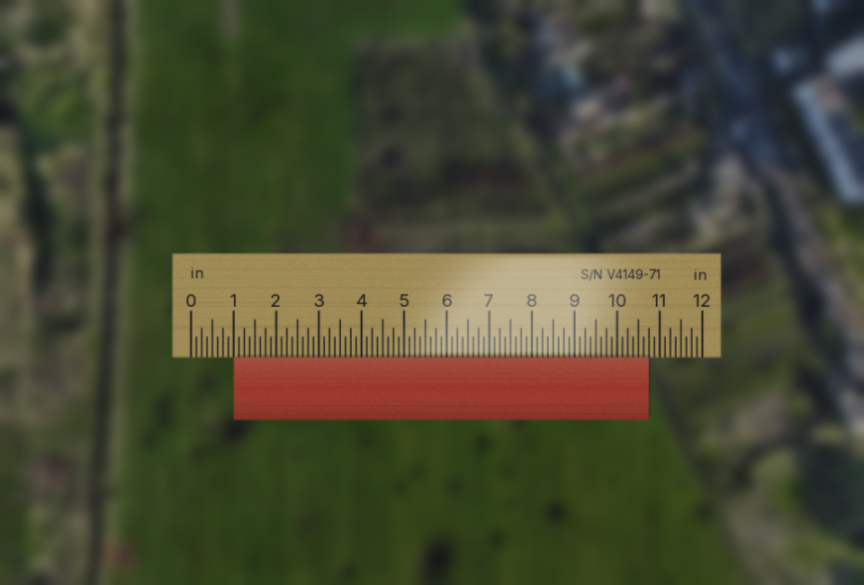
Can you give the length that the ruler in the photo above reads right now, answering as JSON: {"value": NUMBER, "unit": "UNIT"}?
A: {"value": 9.75, "unit": "in"}
